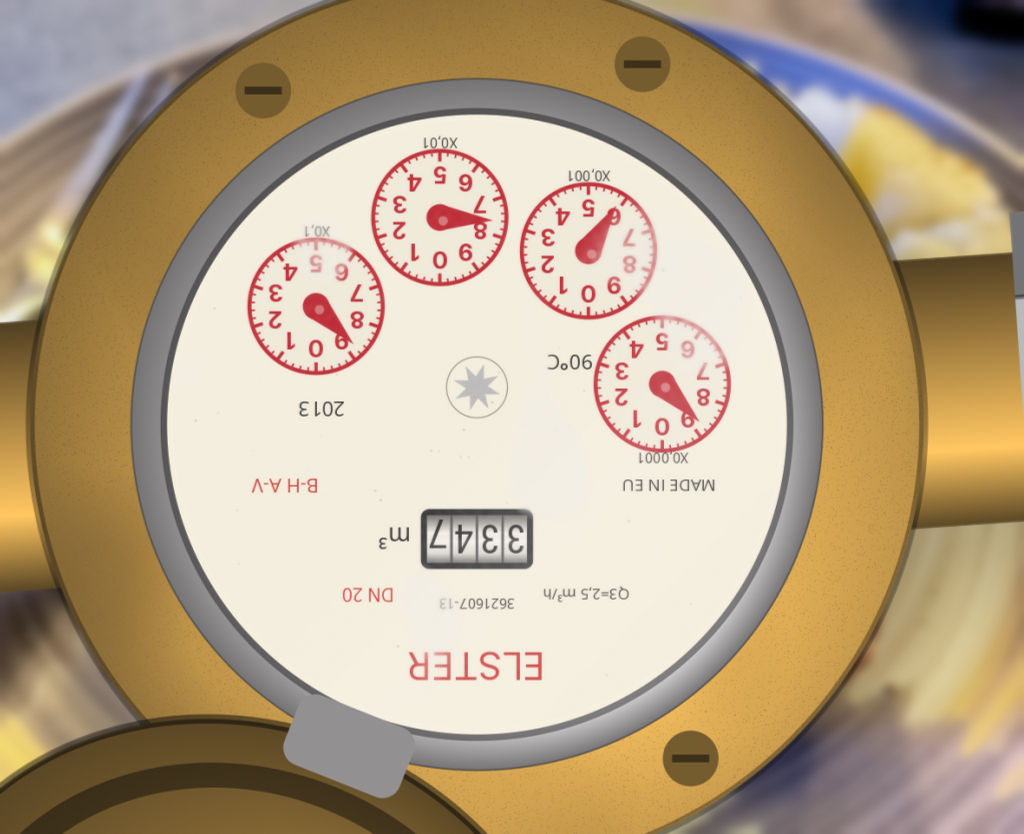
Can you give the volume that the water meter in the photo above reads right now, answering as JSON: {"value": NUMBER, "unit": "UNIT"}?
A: {"value": 3346.8758, "unit": "m³"}
